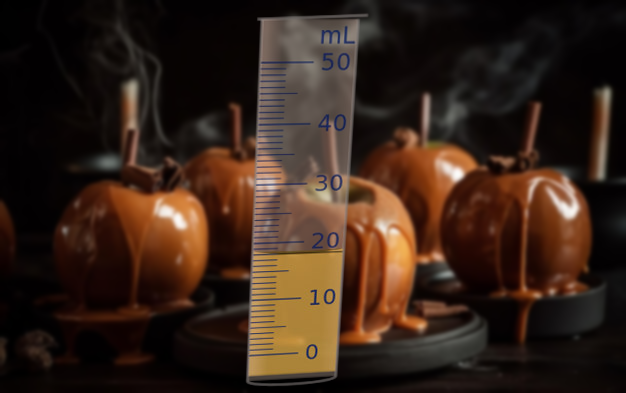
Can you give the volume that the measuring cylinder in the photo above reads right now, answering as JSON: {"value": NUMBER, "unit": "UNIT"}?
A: {"value": 18, "unit": "mL"}
